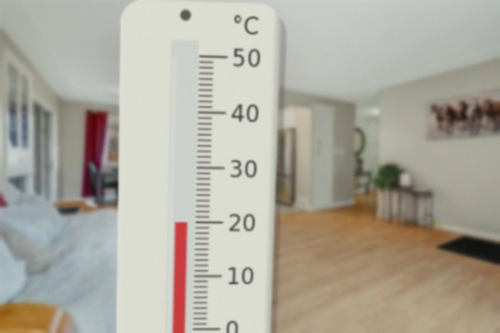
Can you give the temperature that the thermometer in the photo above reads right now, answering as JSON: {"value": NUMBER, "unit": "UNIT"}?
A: {"value": 20, "unit": "°C"}
